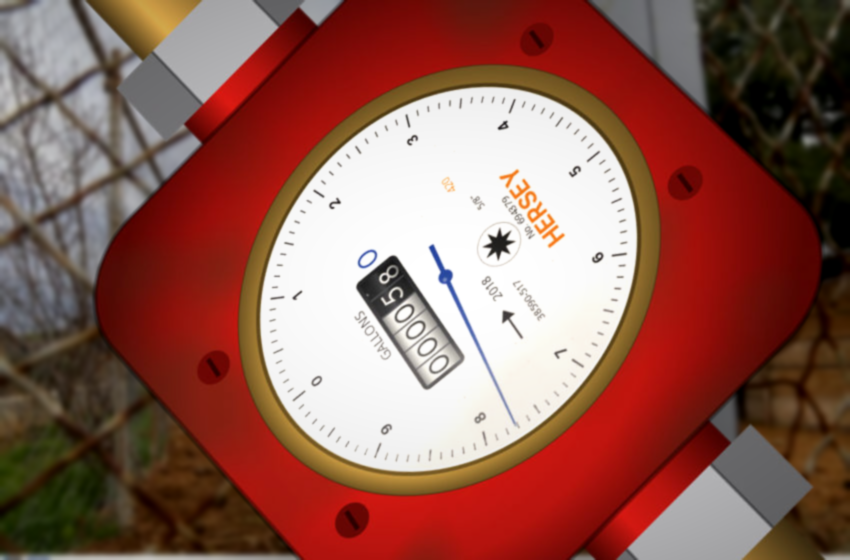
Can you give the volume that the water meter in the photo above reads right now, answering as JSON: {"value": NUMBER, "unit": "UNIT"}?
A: {"value": 577.7, "unit": "gal"}
